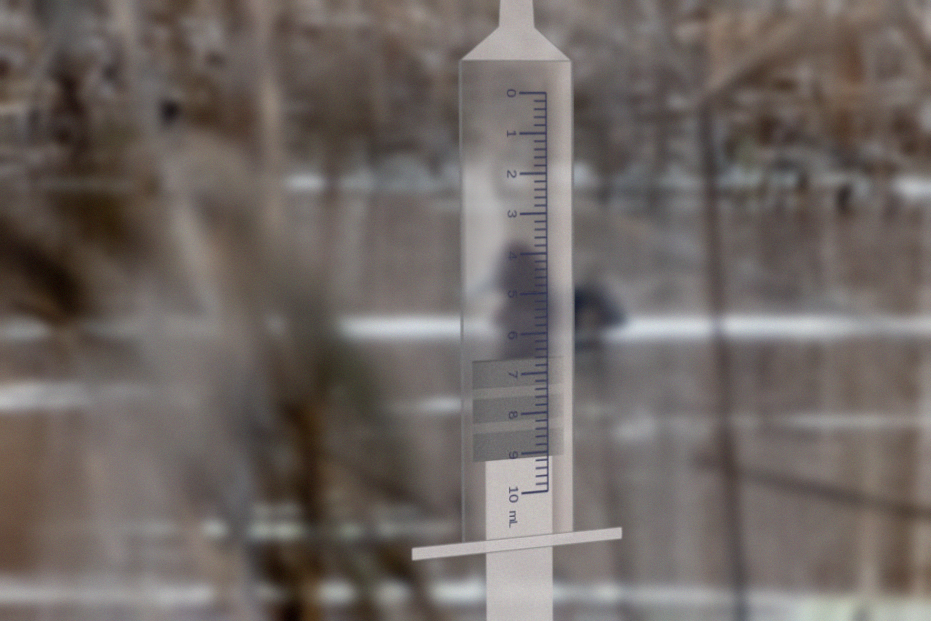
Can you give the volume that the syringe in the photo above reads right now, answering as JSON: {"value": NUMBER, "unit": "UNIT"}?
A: {"value": 6.6, "unit": "mL"}
